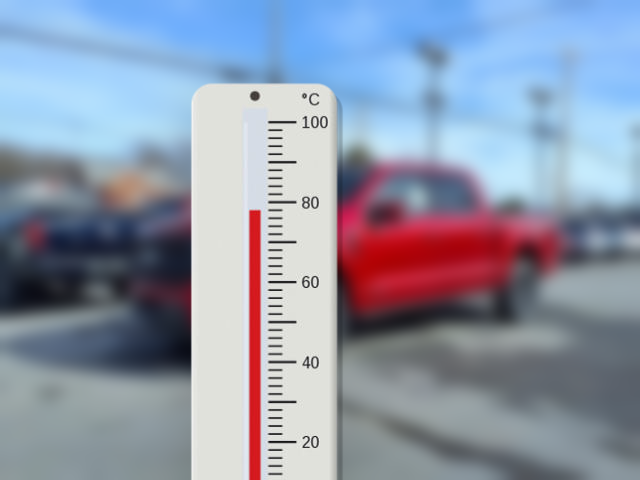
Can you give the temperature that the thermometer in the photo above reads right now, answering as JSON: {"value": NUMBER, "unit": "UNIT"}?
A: {"value": 78, "unit": "°C"}
